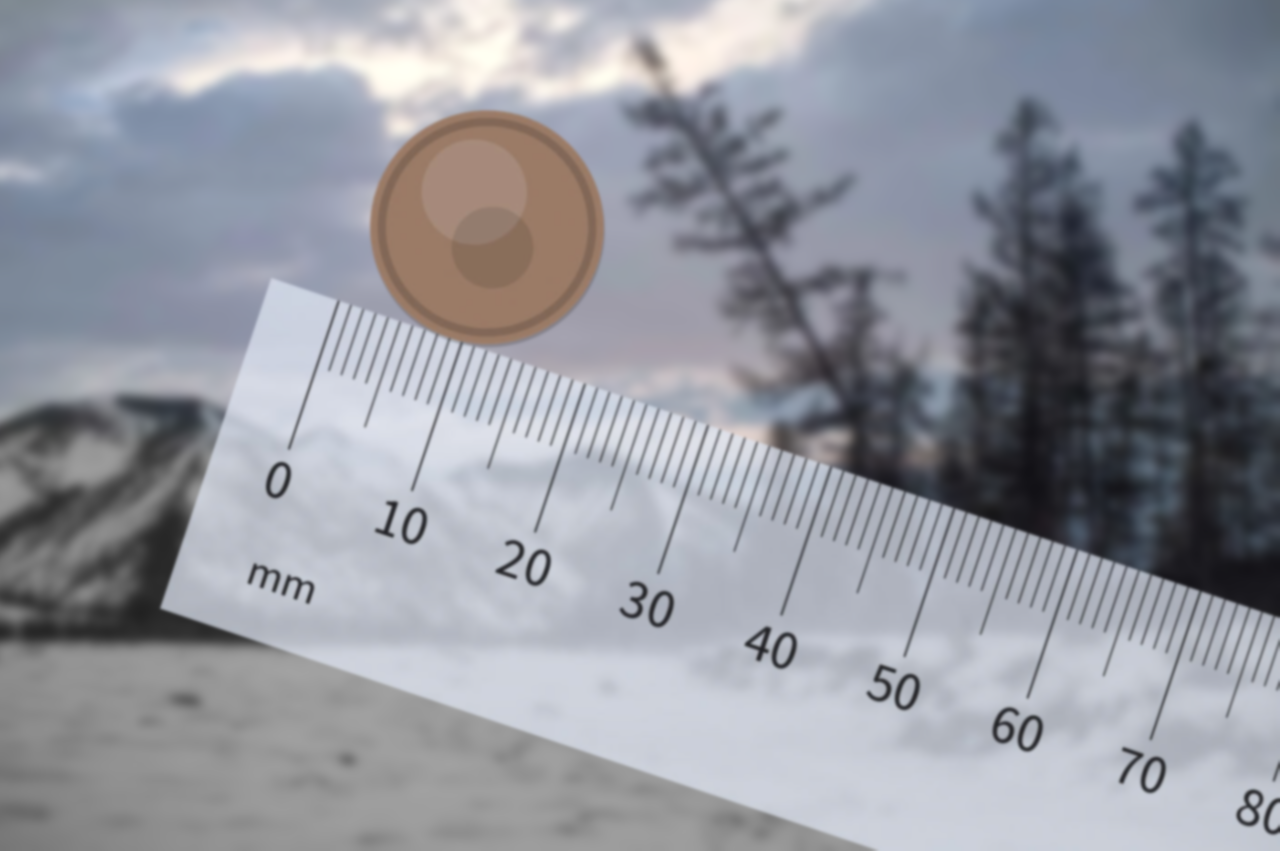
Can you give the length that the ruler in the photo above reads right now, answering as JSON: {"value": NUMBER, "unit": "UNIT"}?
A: {"value": 18, "unit": "mm"}
